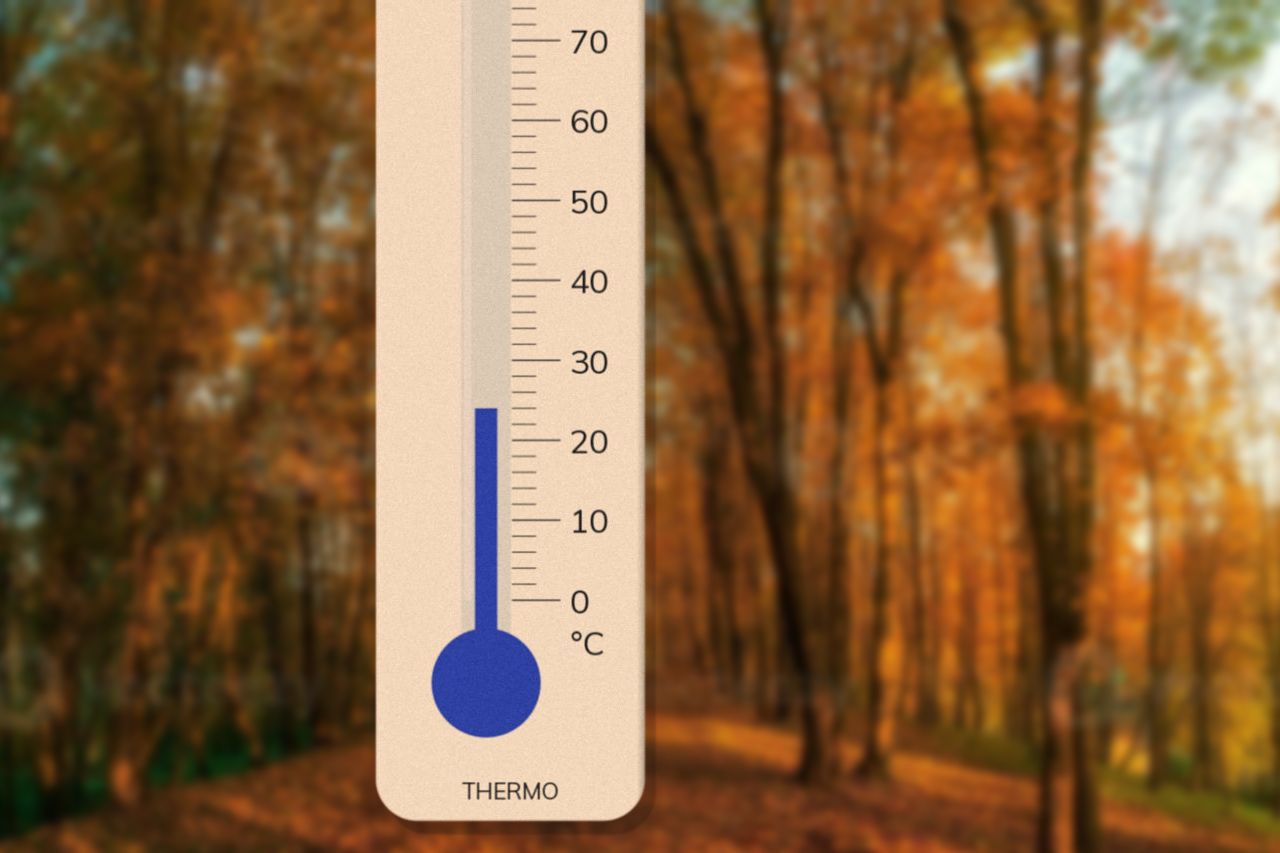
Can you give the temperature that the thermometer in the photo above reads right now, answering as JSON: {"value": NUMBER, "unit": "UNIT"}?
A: {"value": 24, "unit": "°C"}
